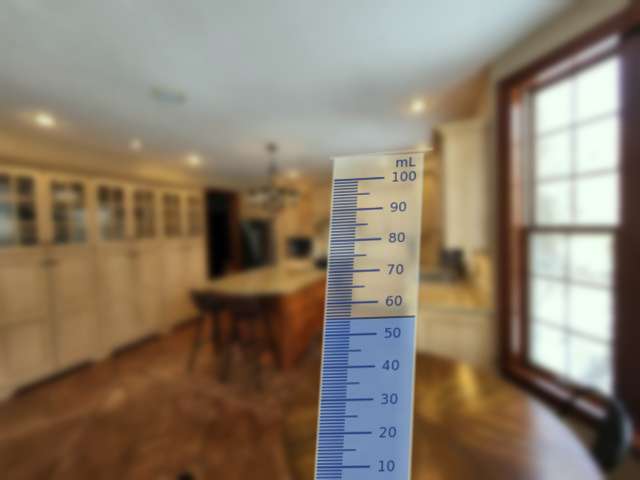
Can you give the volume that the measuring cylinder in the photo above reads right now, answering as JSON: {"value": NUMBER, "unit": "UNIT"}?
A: {"value": 55, "unit": "mL"}
